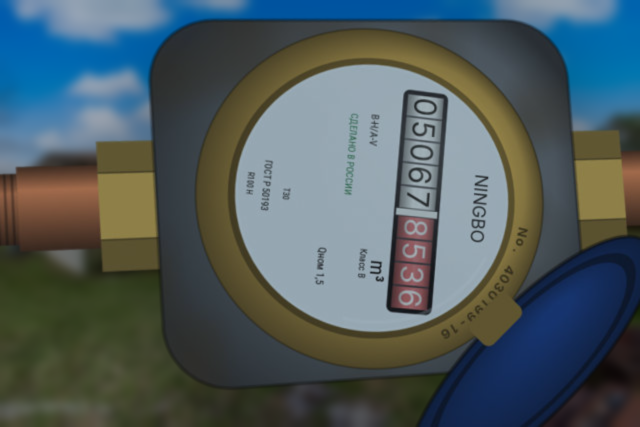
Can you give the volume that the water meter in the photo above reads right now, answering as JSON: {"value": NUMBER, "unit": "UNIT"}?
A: {"value": 5067.8536, "unit": "m³"}
